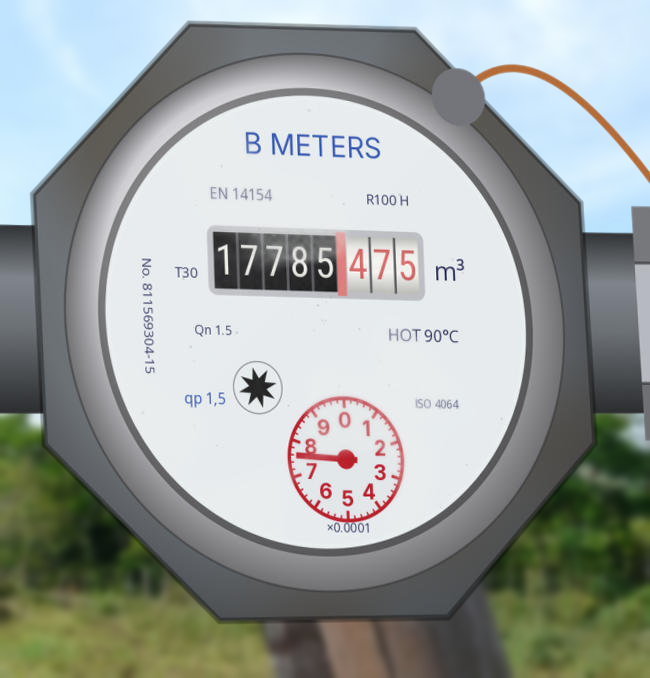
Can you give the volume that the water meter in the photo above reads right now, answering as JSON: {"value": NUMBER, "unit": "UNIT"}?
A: {"value": 17785.4757, "unit": "m³"}
